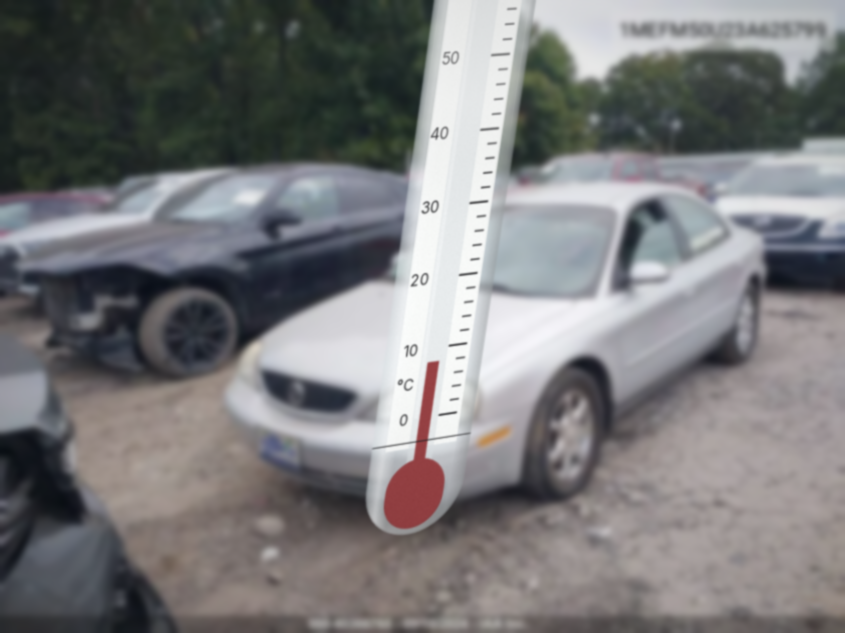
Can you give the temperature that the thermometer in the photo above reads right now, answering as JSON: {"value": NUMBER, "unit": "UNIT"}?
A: {"value": 8, "unit": "°C"}
